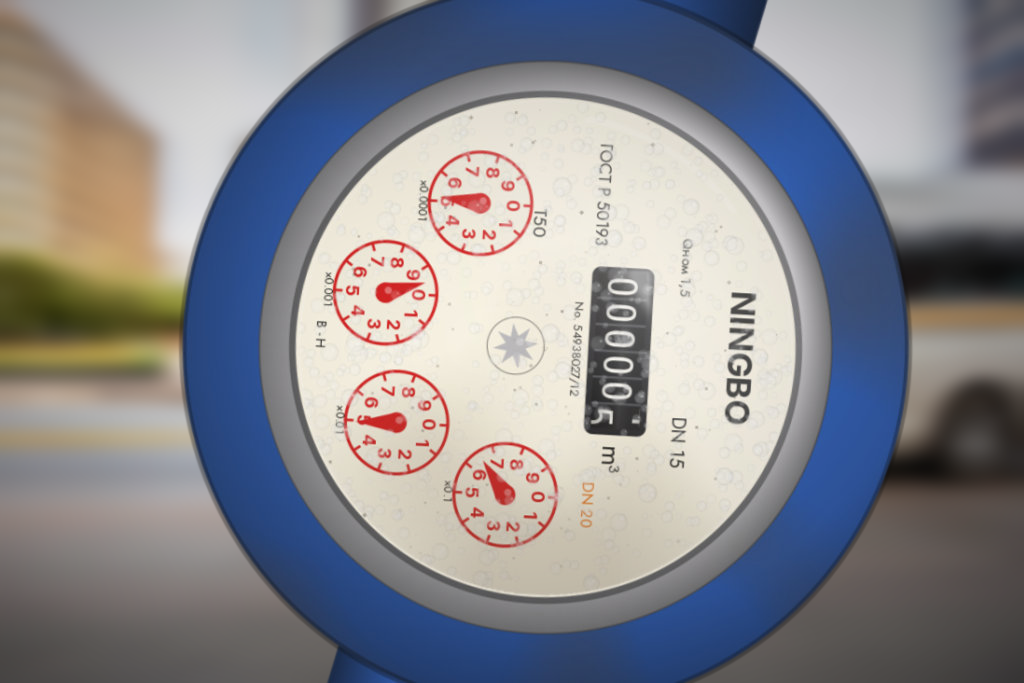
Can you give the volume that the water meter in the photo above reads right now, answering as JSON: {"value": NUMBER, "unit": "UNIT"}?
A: {"value": 4.6495, "unit": "m³"}
